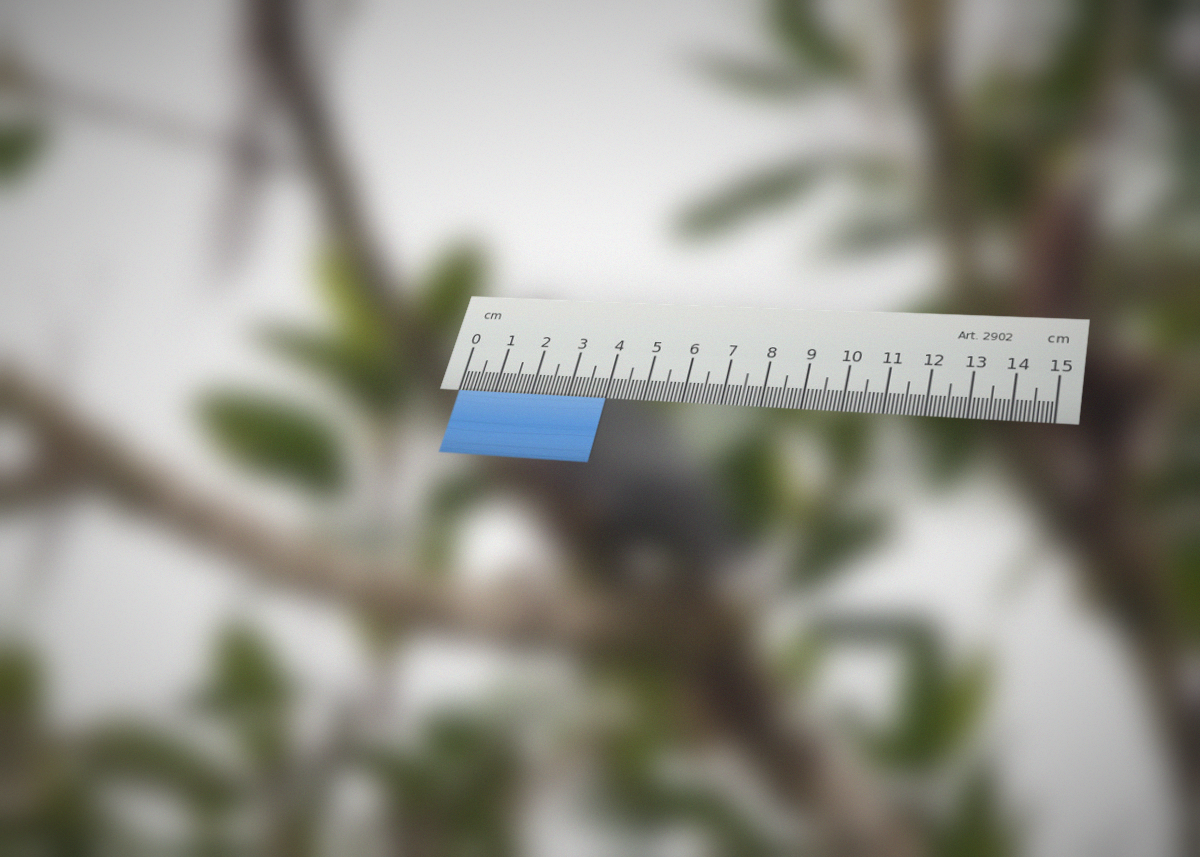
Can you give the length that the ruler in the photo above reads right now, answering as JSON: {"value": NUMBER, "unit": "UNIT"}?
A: {"value": 4, "unit": "cm"}
